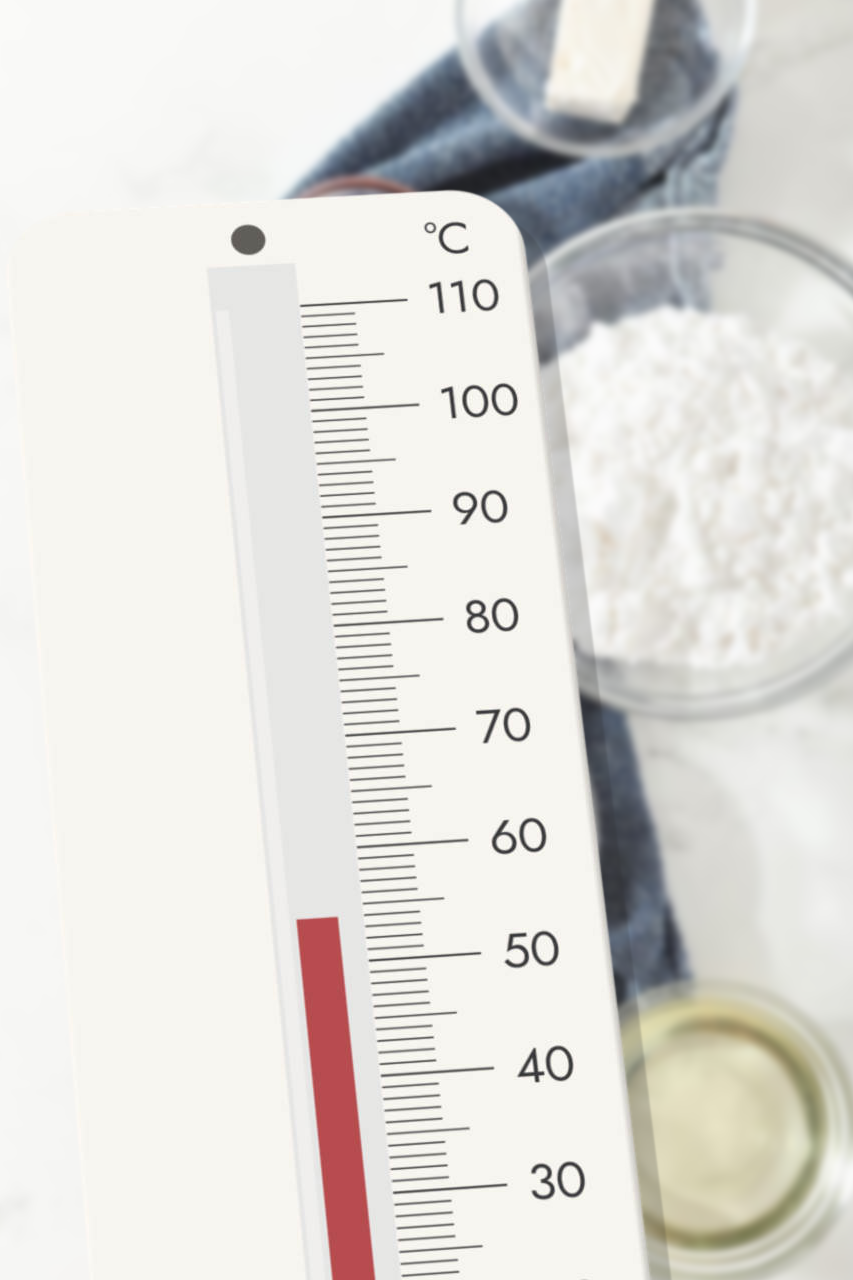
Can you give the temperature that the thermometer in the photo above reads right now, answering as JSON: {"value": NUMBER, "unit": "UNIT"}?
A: {"value": 54, "unit": "°C"}
